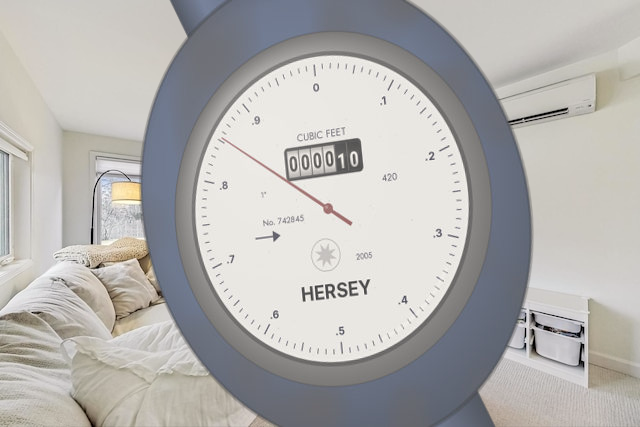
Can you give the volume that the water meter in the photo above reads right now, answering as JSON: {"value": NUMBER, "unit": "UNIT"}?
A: {"value": 9.85, "unit": "ft³"}
